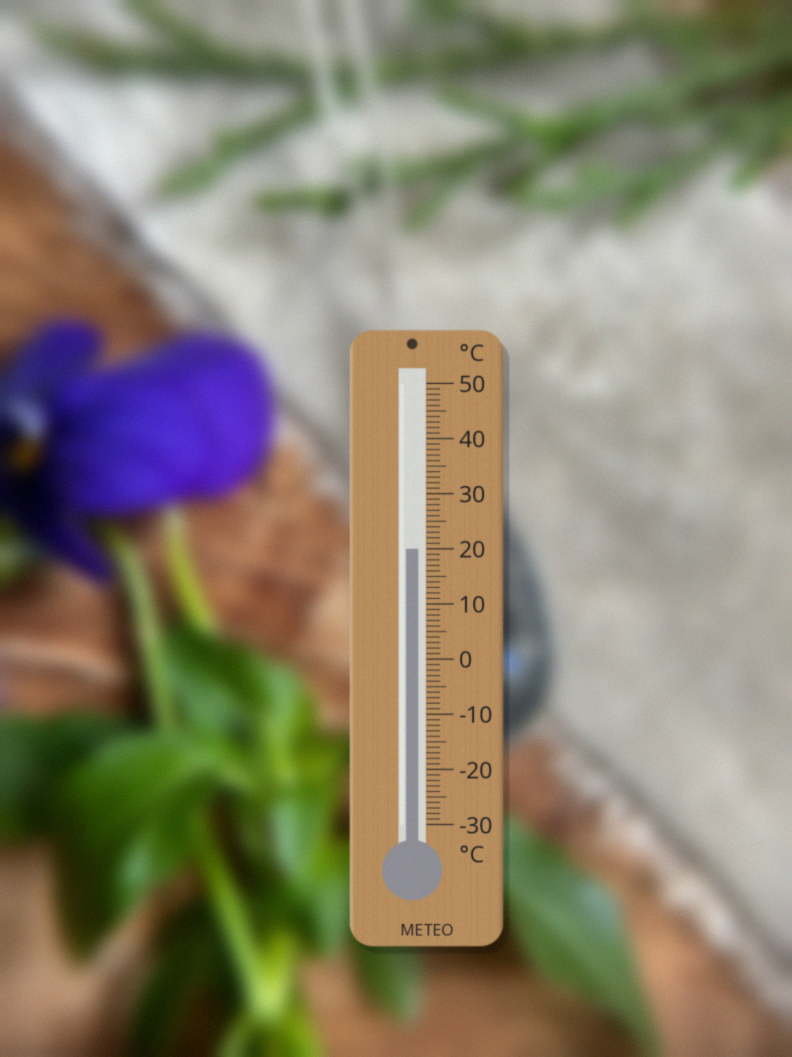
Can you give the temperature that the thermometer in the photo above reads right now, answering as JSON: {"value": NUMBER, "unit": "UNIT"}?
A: {"value": 20, "unit": "°C"}
